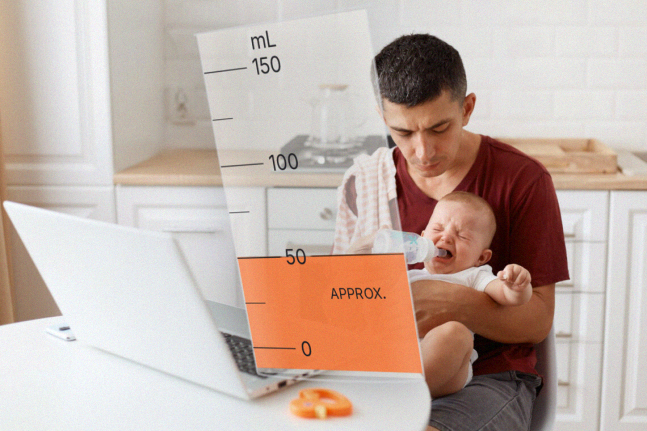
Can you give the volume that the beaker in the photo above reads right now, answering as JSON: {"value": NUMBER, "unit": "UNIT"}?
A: {"value": 50, "unit": "mL"}
